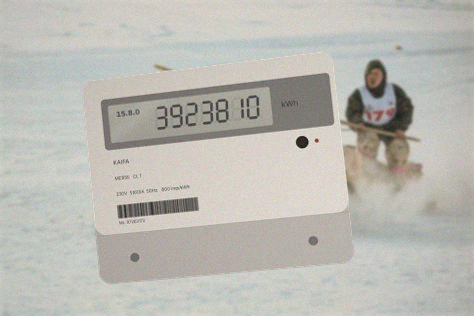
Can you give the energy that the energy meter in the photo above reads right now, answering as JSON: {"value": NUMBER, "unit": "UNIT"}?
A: {"value": 3923810, "unit": "kWh"}
